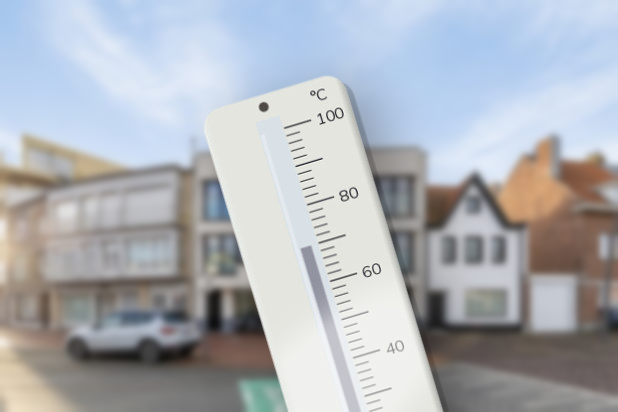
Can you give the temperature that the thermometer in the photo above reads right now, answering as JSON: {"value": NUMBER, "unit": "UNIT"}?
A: {"value": 70, "unit": "°C"}
